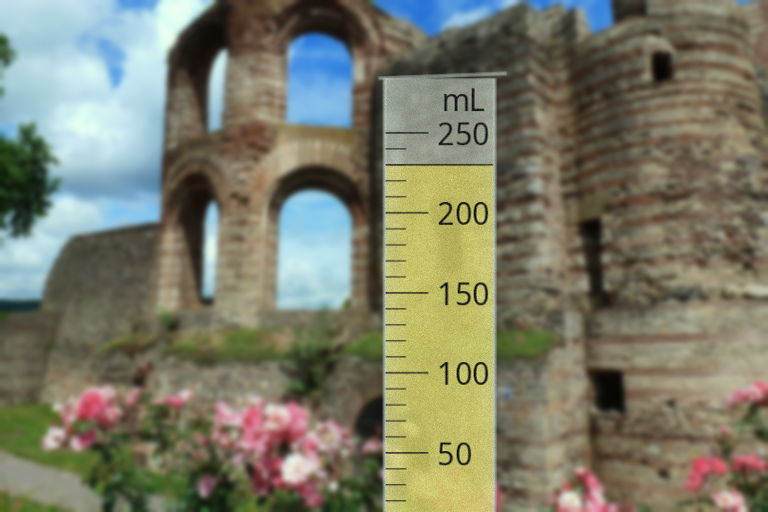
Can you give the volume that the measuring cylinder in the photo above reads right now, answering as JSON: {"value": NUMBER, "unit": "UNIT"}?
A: {"value": 230, "unit": "mL"}
